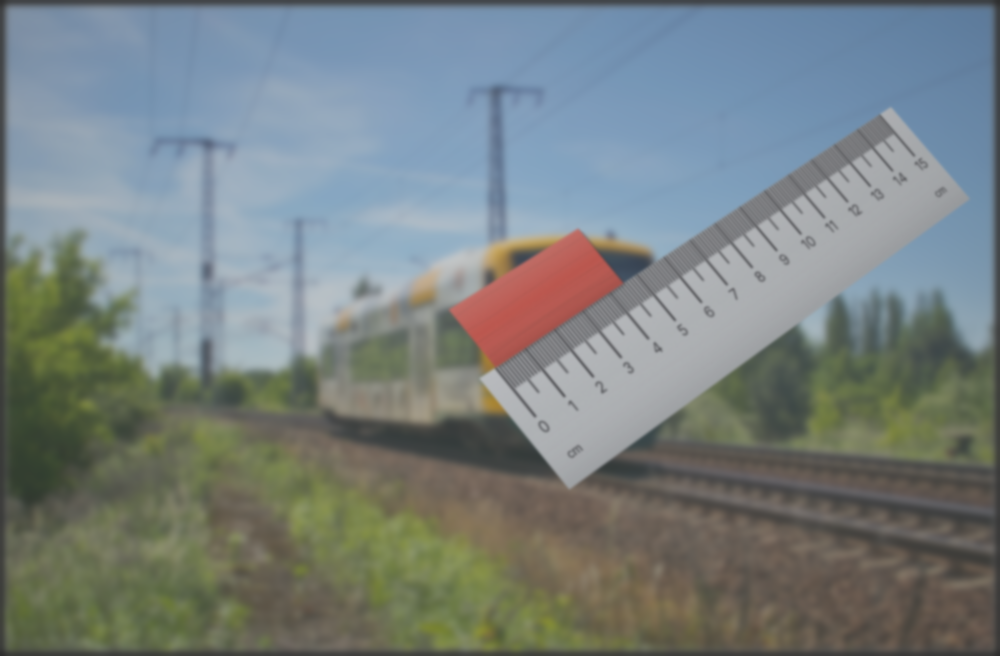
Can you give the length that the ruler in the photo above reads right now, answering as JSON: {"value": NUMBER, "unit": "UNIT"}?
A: {"value": 4.5, "unit": "cm"}
